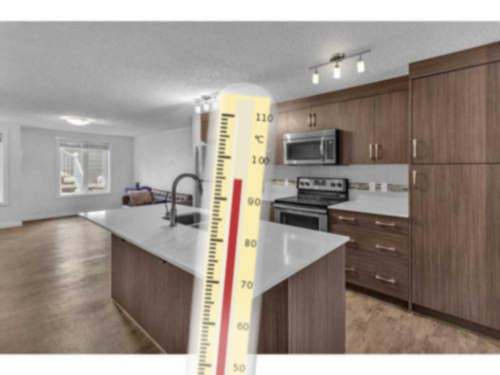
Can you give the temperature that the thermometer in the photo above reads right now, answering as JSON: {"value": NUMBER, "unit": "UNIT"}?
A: {"value": 95, "unit": "°C"}
